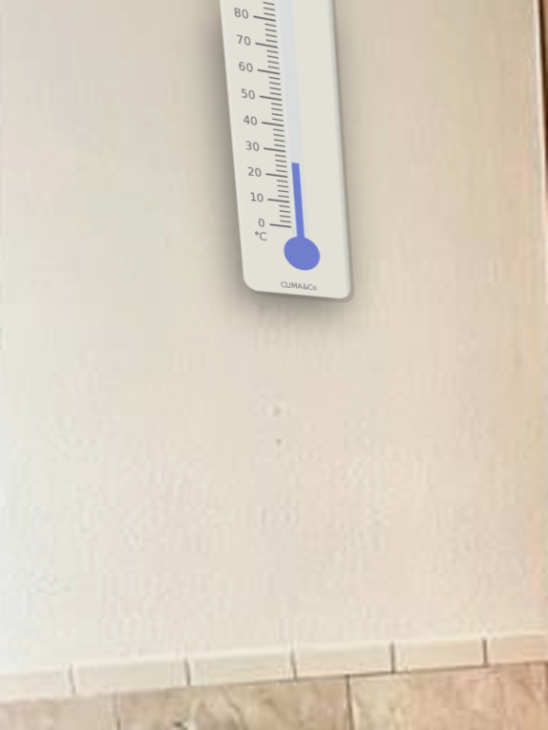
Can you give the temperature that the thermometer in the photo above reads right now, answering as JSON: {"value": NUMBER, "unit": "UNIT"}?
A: {"value": 26, "unit": "°C"}
